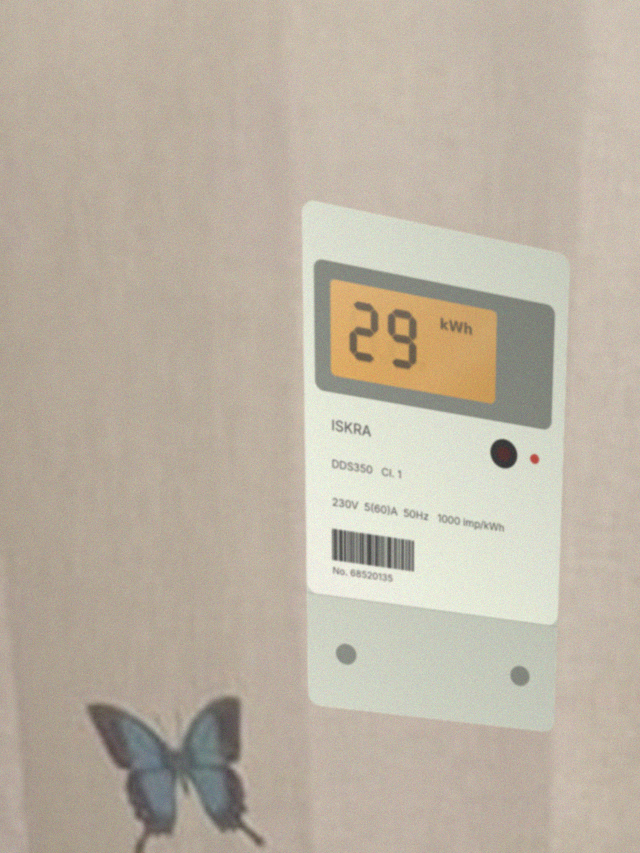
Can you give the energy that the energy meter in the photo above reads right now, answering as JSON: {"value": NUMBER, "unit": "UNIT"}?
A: {"value": 29, "unit": "kWh"}
